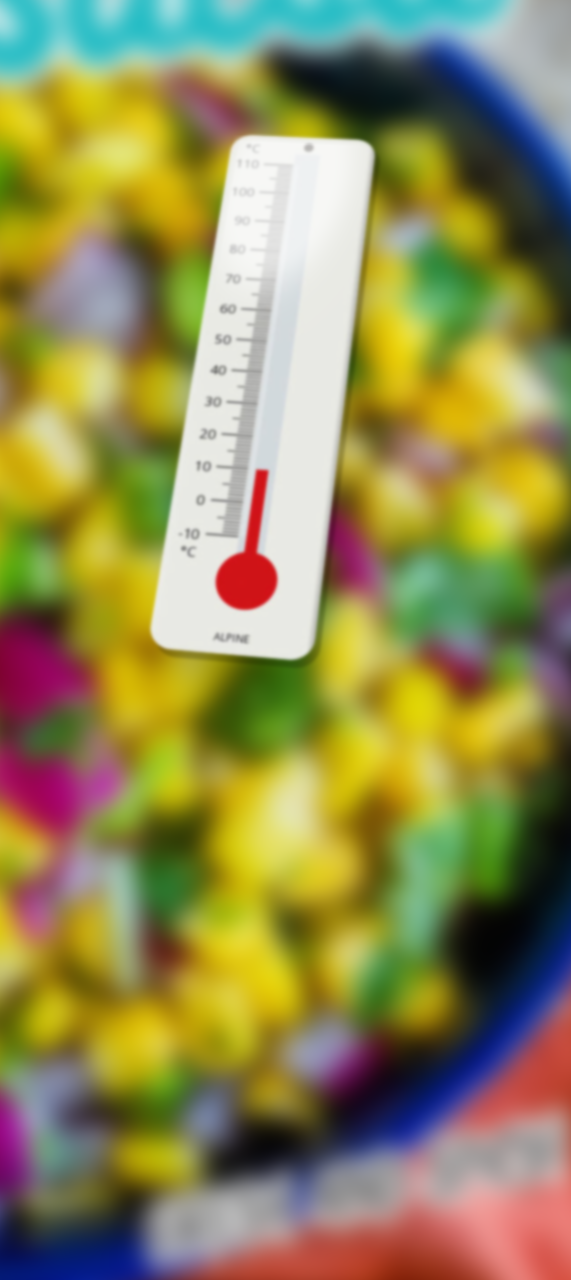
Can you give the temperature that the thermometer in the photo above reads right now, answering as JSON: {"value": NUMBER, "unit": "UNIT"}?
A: {"value": 10, "unit": "°C"}
